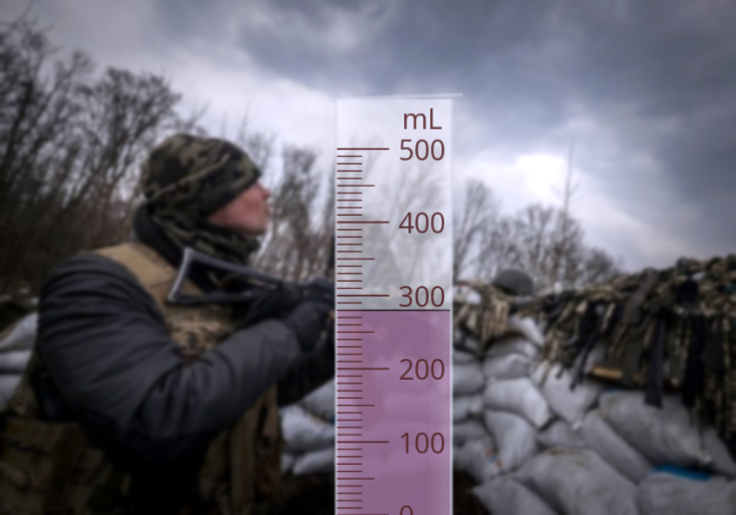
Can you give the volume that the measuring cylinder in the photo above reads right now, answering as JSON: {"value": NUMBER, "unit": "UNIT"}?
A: {"value": 280, "unit": "mL"}
